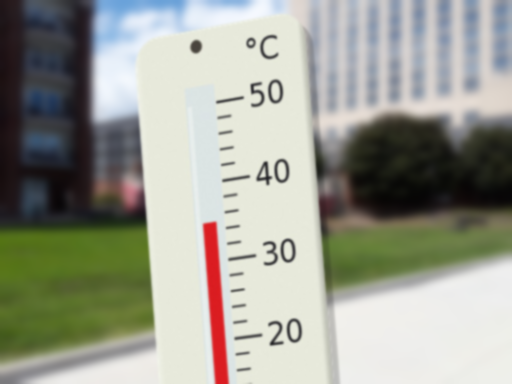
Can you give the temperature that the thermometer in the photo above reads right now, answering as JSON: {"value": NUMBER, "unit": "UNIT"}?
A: {"value": 35, "unit": "°C"}
